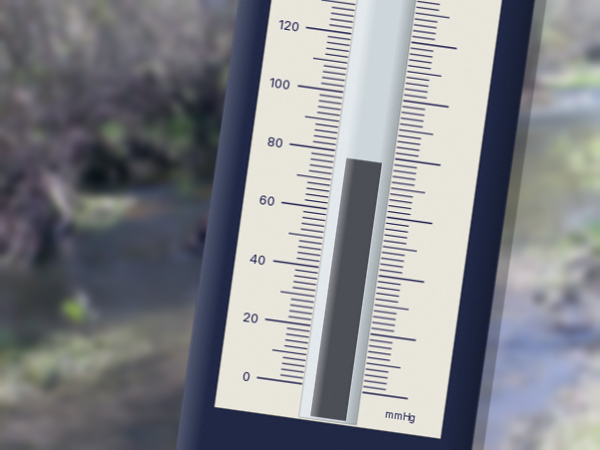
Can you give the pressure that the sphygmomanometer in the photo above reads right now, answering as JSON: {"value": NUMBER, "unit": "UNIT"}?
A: {"value": 78, "unit": "mmHg"}
